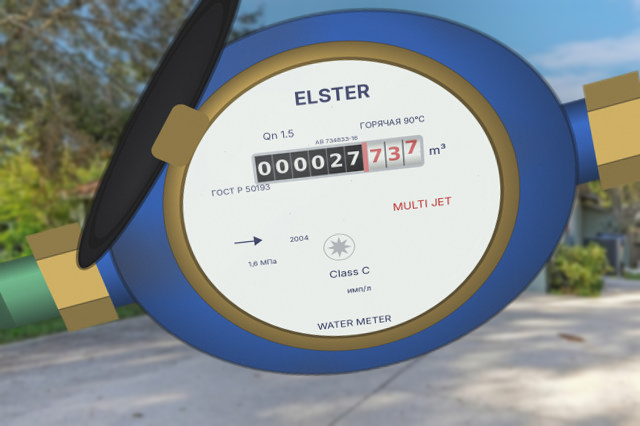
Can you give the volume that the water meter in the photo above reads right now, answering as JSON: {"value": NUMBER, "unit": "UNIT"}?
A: {"value": 27.737, "unit": "m³"}
